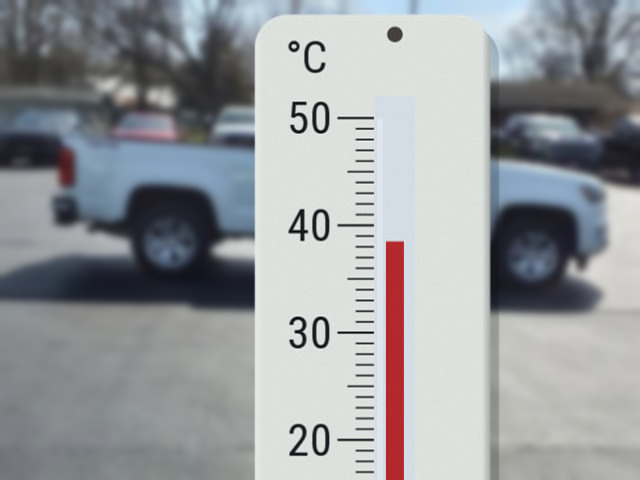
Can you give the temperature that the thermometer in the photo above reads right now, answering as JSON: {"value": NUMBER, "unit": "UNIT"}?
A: {"value": 38.5, "unit": "°C"}
